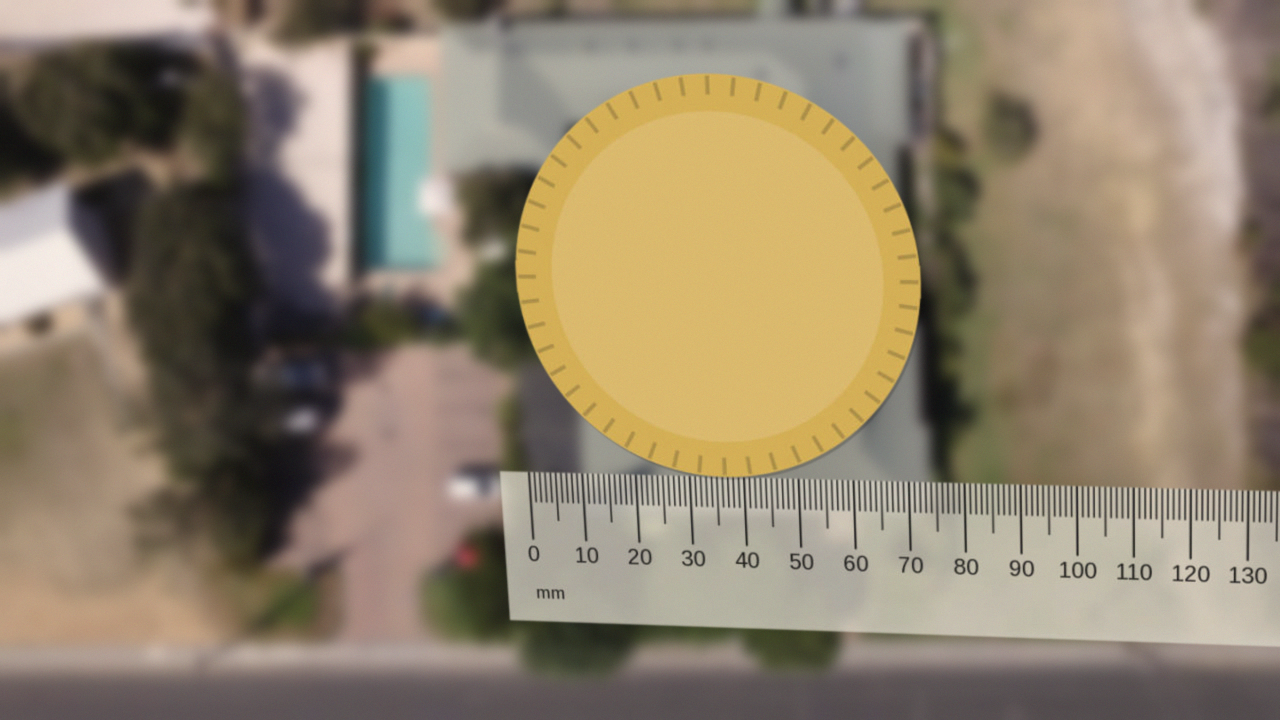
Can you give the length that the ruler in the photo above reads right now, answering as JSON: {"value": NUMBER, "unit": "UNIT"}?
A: {"value": 73, "unit": "mm"}
